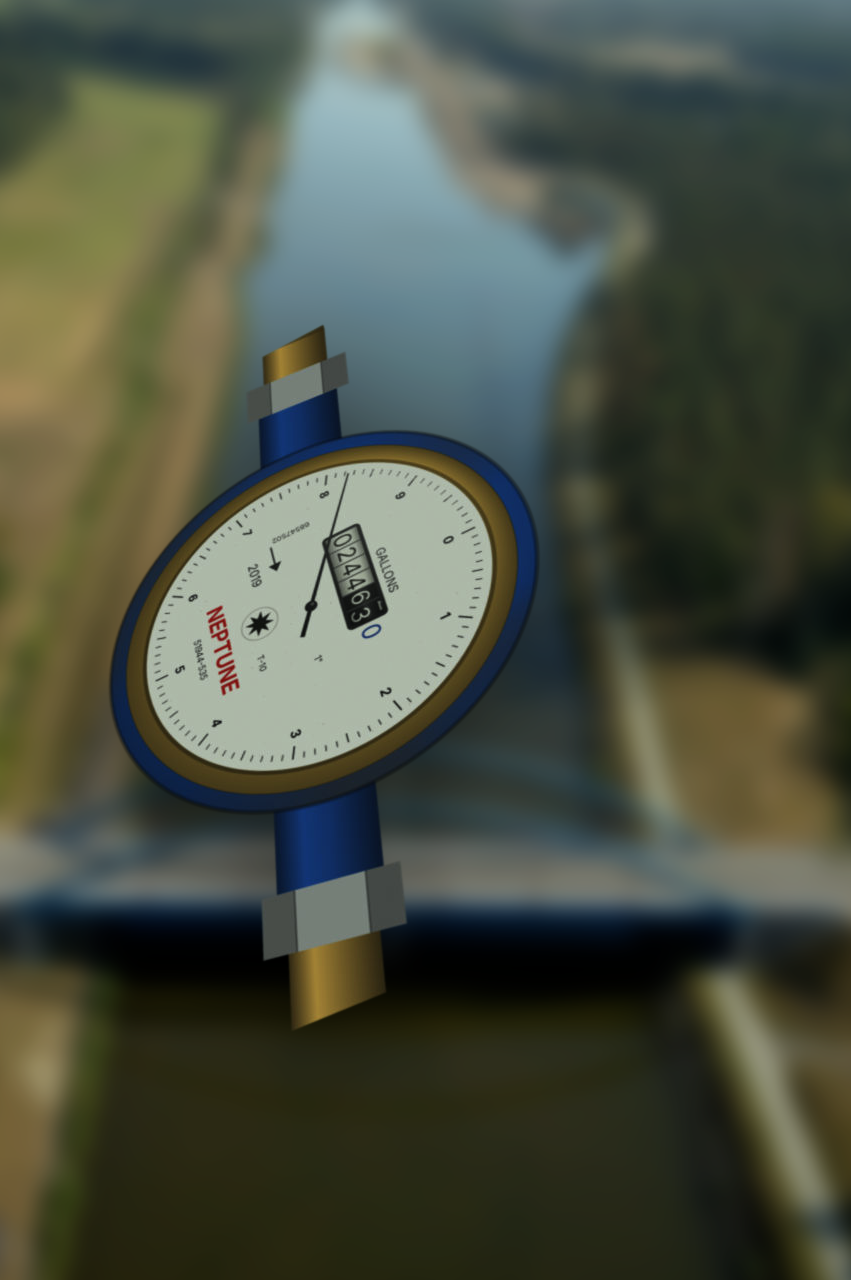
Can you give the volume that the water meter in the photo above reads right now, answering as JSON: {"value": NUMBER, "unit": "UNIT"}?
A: {"value": 244628.2, "unit": "gal"}
